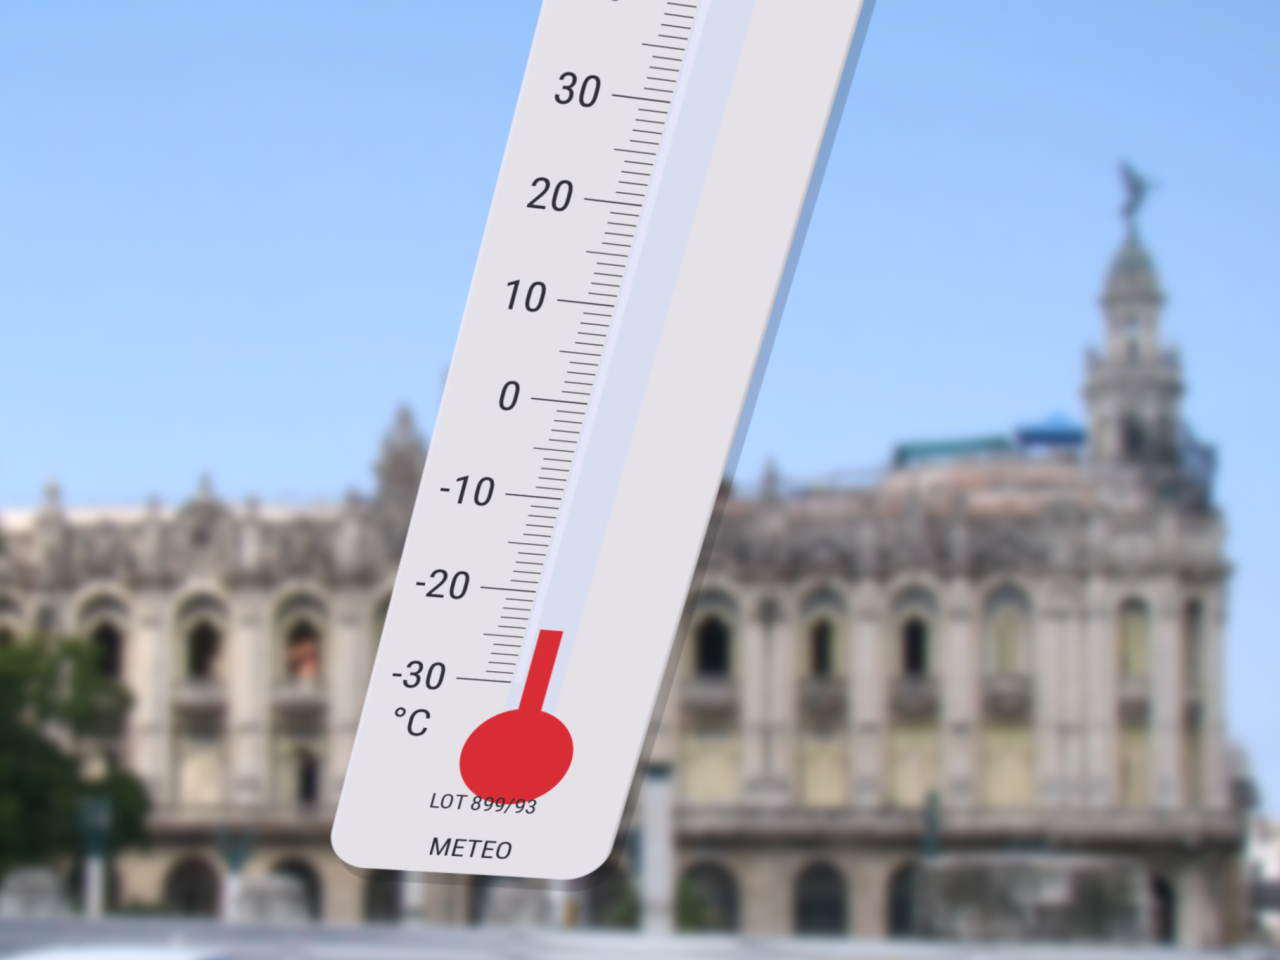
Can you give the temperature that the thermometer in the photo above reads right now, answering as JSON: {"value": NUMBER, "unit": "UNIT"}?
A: {"value": -24, "unit": "°C"}
